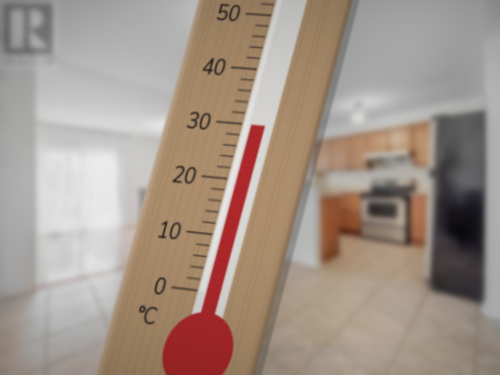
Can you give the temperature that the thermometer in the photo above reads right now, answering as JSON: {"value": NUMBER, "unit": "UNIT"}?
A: {"value": 30, "unit": "°C"}
